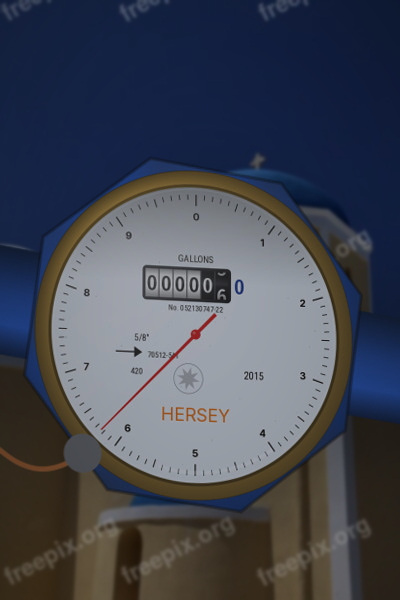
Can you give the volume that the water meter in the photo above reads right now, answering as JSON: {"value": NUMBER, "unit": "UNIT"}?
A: {"value": 56.2, "unit": "gal"}
